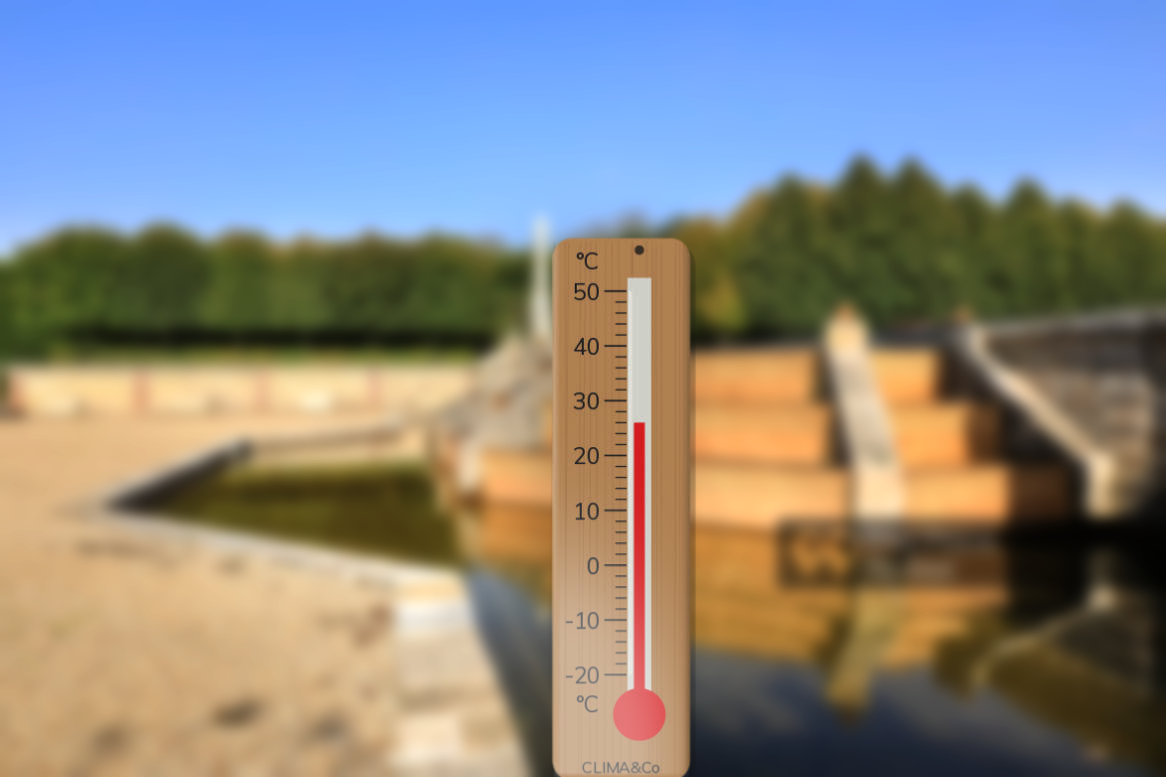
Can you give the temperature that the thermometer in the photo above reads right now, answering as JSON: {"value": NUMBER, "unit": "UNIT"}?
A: {"value": 26, "unit": "°C"}
